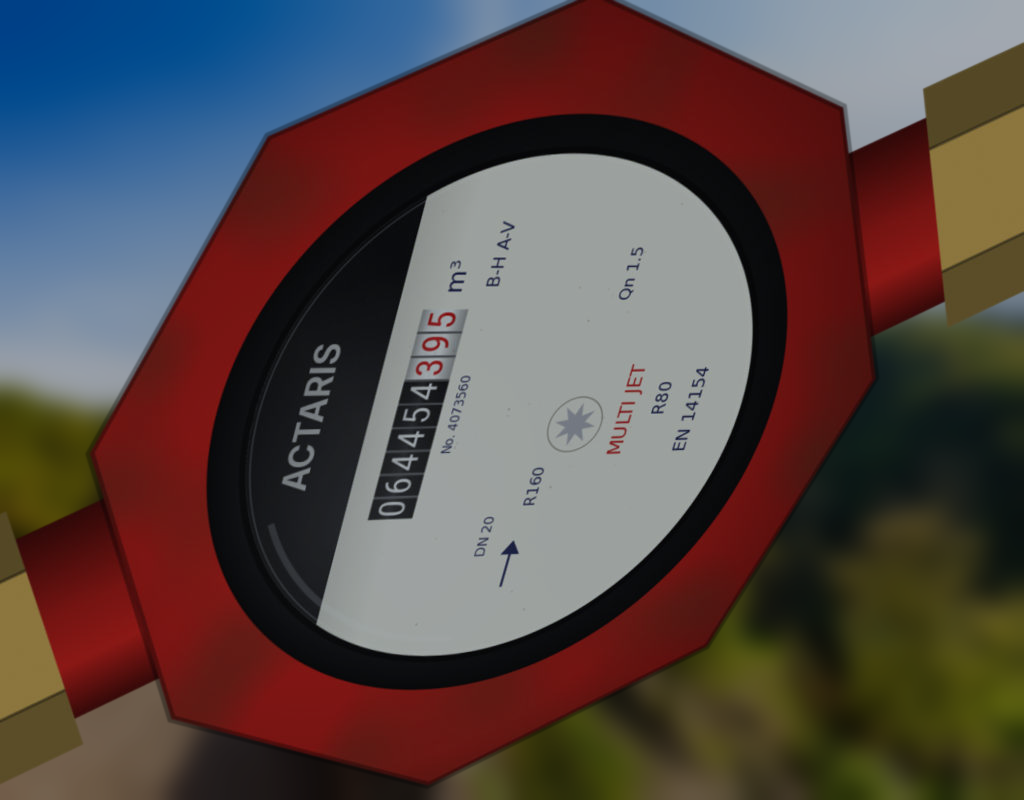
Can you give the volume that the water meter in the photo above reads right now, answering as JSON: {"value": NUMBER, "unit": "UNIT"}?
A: {"value": 64454.395, "unit": "m³"}
